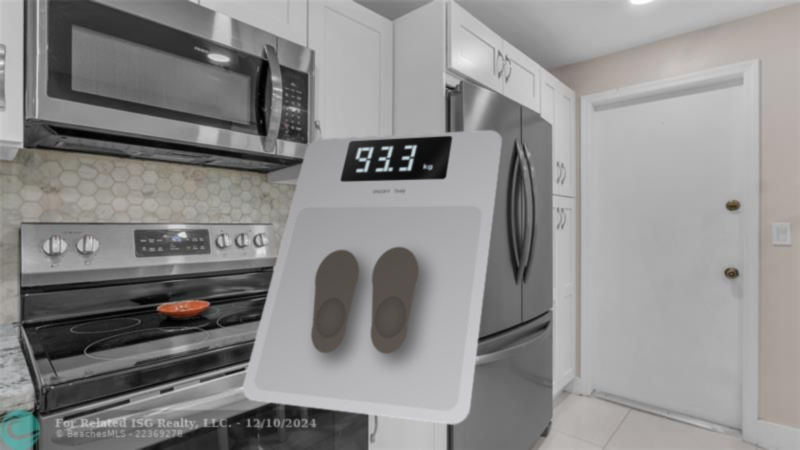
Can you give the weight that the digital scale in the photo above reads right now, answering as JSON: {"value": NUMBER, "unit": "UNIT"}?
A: {"value": 93.3, "unit": "kg"}
